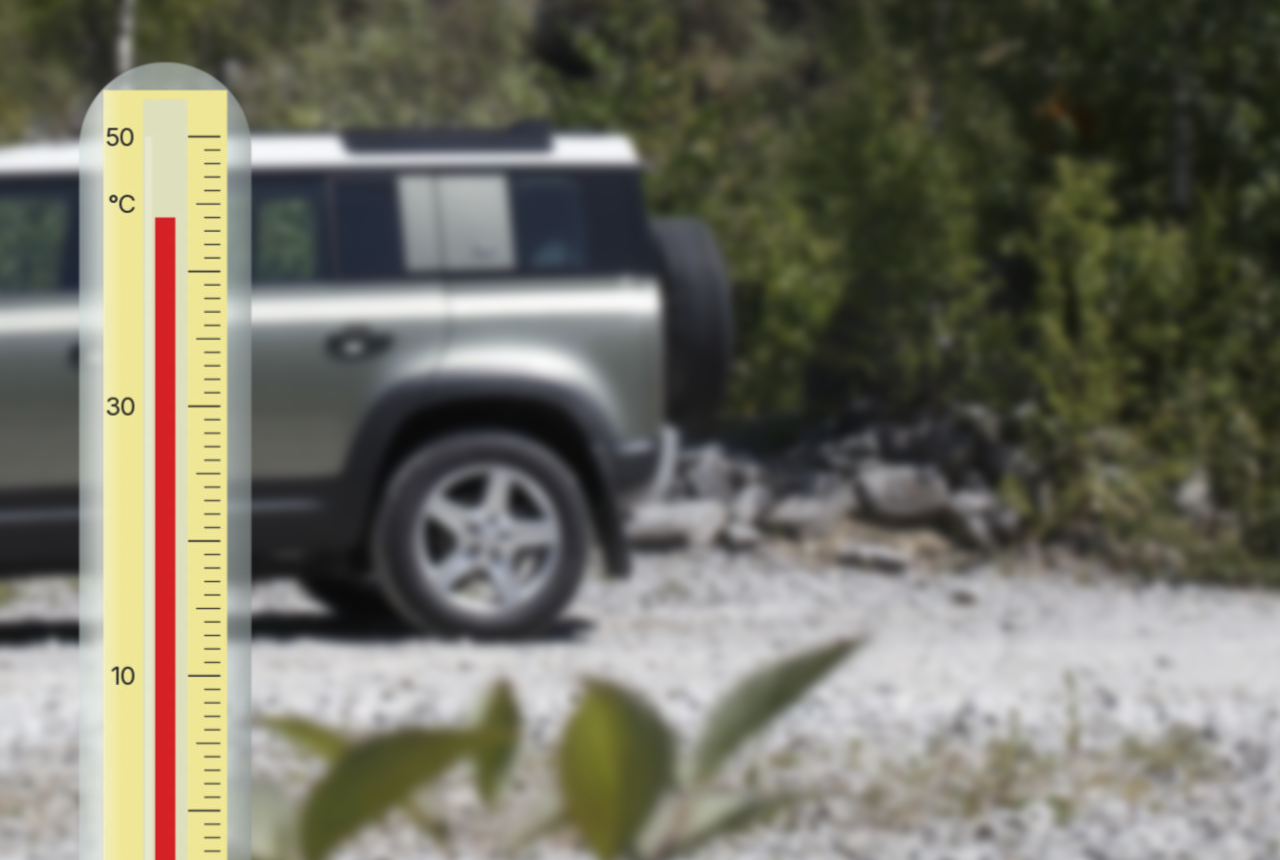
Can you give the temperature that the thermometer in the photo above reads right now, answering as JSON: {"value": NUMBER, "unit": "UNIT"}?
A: {"value": 44, "unit": "°C"}
